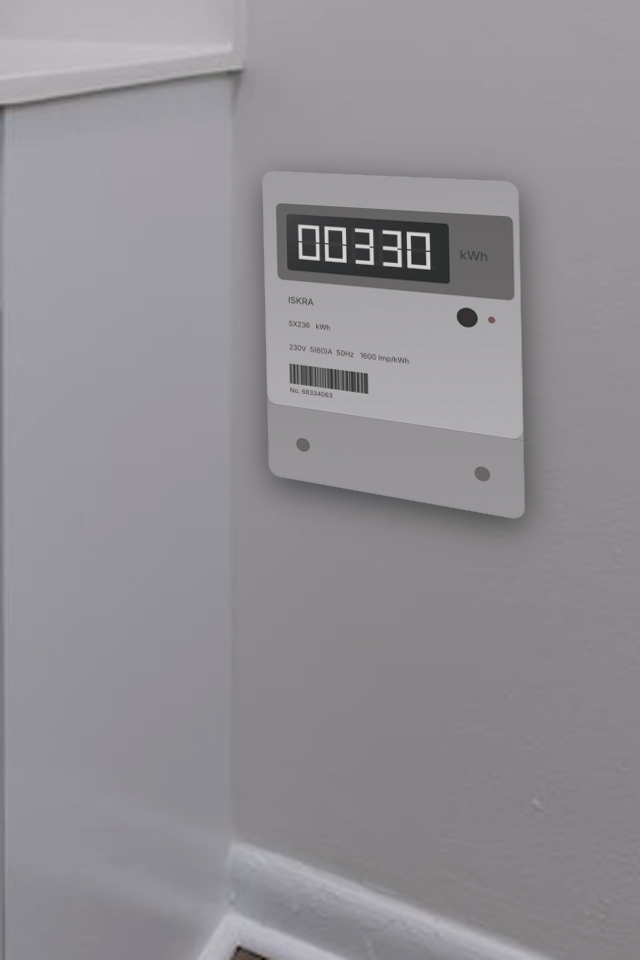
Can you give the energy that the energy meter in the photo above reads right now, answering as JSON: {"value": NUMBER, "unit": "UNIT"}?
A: {"value": 330, "unit": "kWh"}
